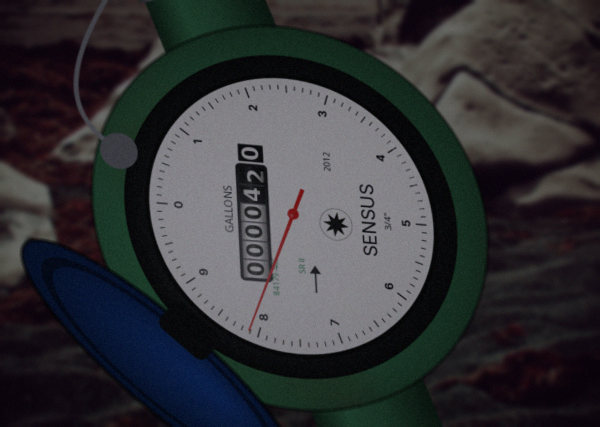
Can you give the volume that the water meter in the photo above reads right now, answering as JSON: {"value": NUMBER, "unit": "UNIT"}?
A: {"value": 418.1, "unit": "gal"}
